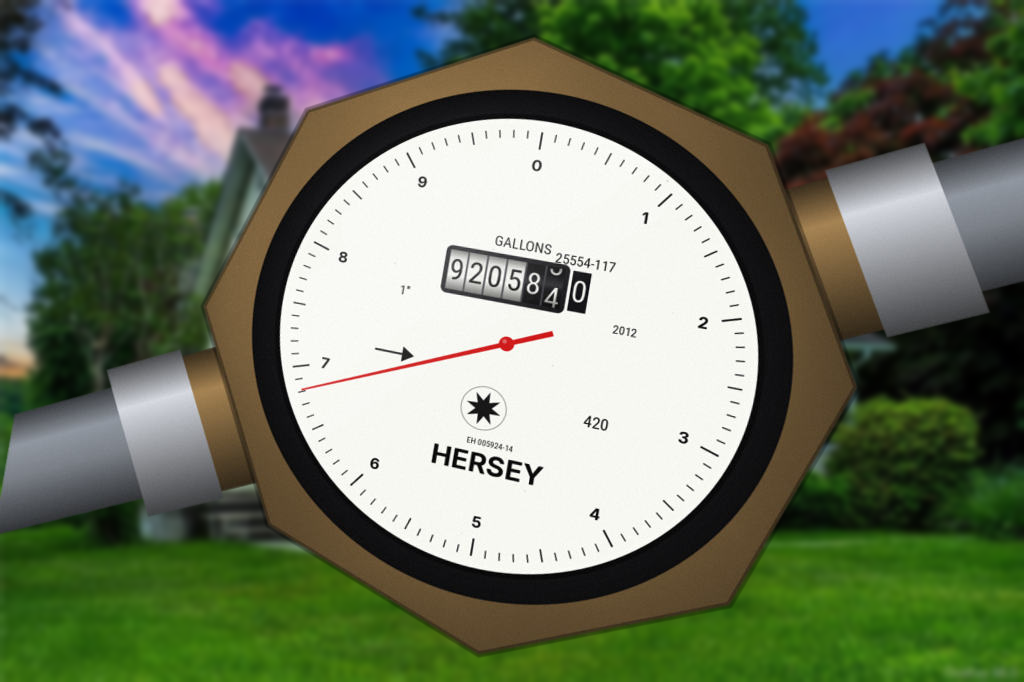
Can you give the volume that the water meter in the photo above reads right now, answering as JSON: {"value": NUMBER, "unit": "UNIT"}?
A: {"value": 9205836.8, "unit": "gal"}
